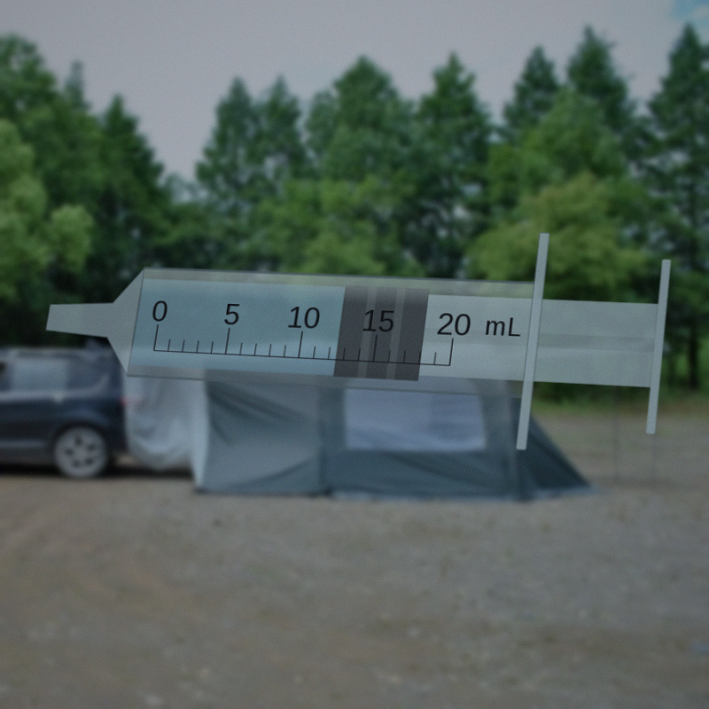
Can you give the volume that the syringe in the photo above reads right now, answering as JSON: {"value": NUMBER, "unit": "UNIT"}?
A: {"value": 12.5, "unit": "mL"}
